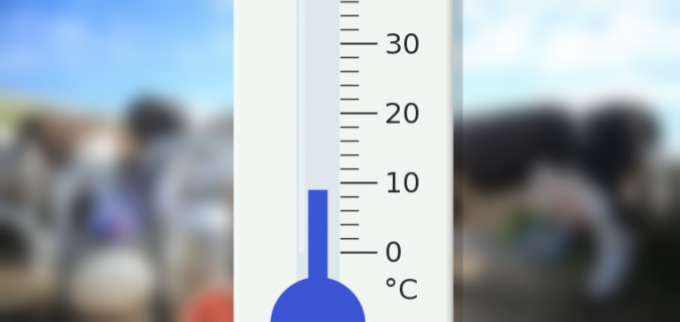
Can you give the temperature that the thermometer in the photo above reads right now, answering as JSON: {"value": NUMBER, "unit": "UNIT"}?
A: {"value": 9, "unit": "°C"}
